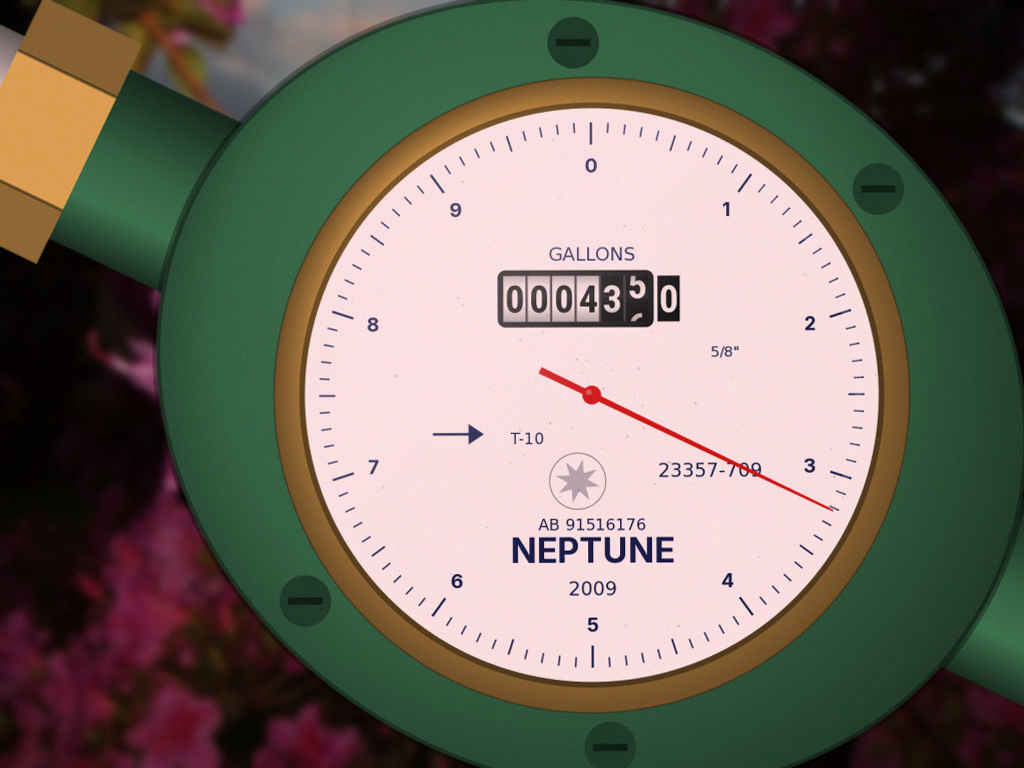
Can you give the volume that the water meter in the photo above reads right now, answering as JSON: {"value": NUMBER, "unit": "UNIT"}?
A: {"value": 4353.2, "unit": "gal"}
